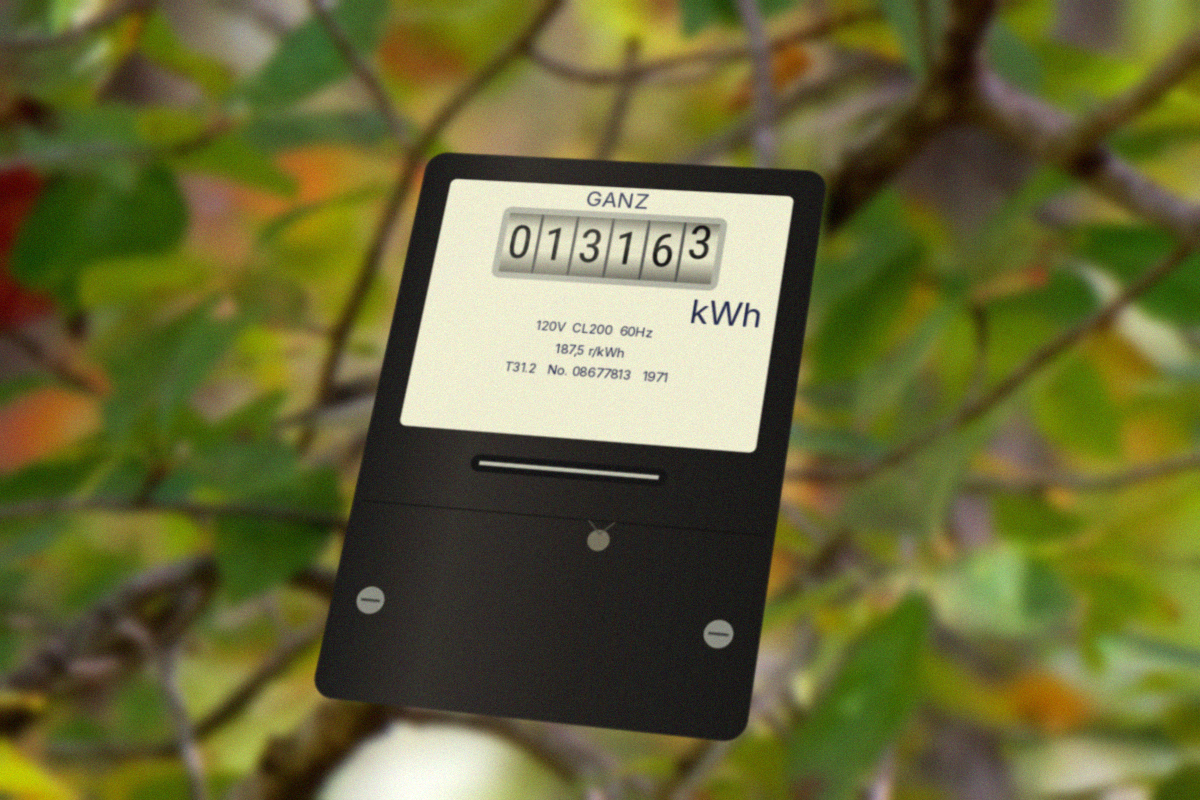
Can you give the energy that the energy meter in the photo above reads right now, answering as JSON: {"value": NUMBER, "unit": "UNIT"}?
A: {"value": 13163, "unit": "kWh"}
